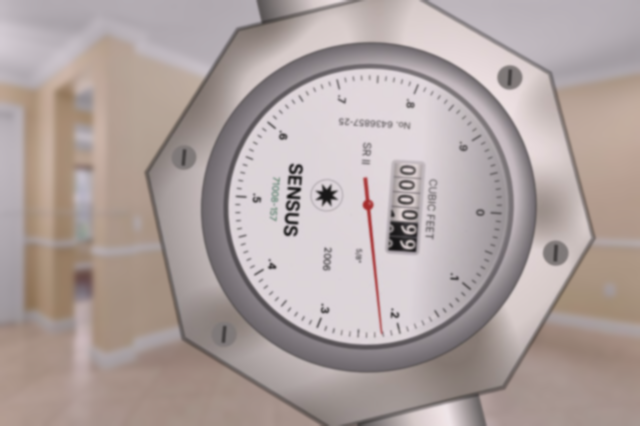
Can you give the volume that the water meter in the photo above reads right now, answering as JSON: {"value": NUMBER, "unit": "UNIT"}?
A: {"value": 99.22, "unit": "ft³"}
